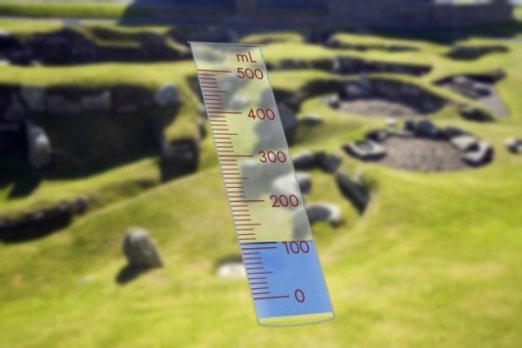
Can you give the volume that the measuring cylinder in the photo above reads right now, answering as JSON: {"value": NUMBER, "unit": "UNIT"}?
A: {"value": 110, "unit": "mL"}
